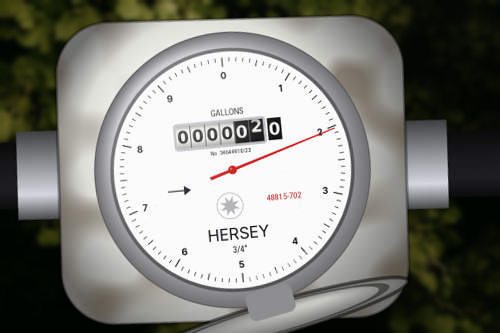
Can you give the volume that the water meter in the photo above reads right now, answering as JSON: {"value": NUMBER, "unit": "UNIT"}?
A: {"value": 22.0, "unit": "gal"}
